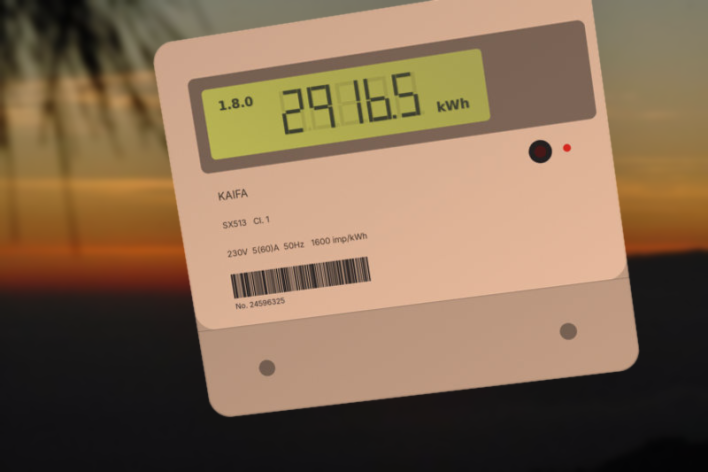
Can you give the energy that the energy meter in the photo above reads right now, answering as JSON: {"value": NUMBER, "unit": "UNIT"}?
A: {"value": 2916.5, "unit": "kWh"}
